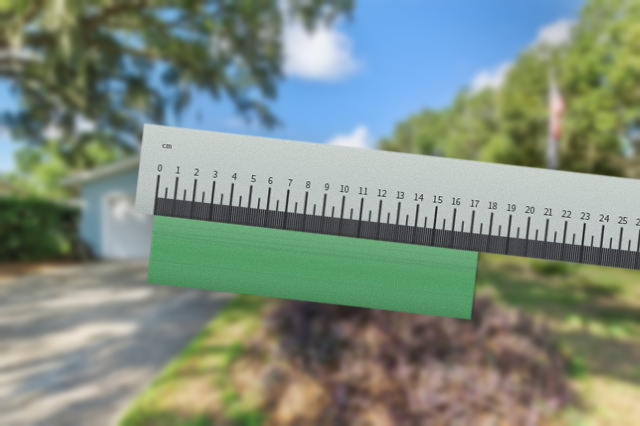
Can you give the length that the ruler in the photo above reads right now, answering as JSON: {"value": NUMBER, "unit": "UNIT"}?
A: {"value": 17.5, "unit": "cm"}
